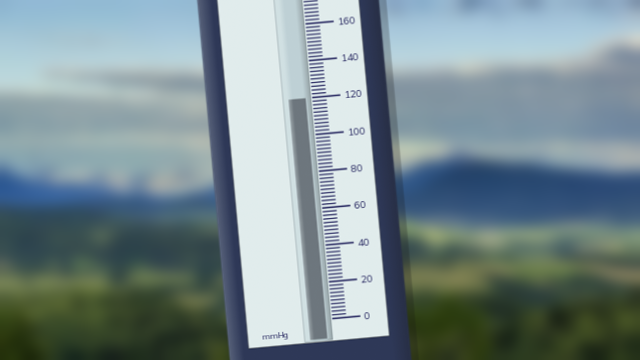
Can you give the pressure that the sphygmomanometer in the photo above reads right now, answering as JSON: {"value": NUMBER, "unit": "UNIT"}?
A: {"value": 120, "unit": "mmHg"}
